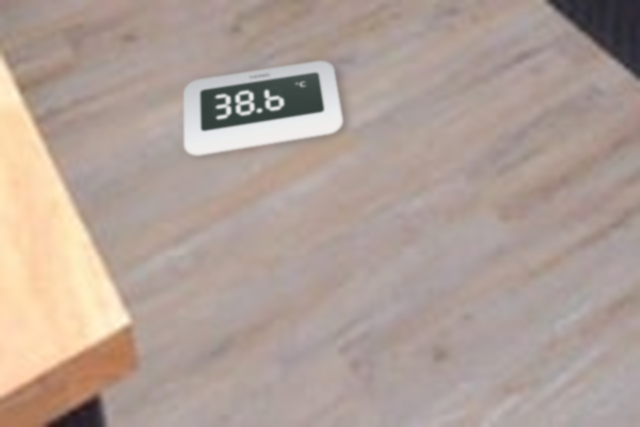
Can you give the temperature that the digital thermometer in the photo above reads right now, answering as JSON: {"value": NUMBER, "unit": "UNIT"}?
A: {"value": 38.6, "unit": "°C"}
